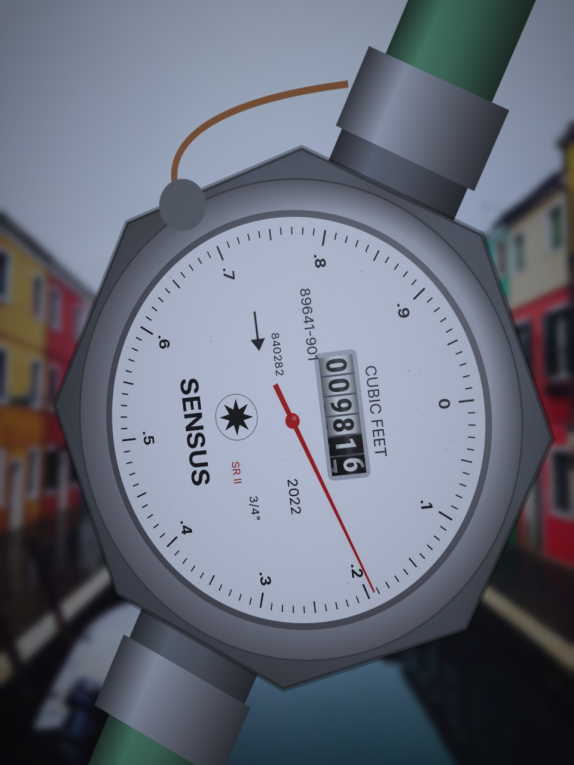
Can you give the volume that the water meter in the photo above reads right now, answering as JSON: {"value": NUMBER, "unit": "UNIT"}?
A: {"value": 9816.19, "unit": "ft³"}
